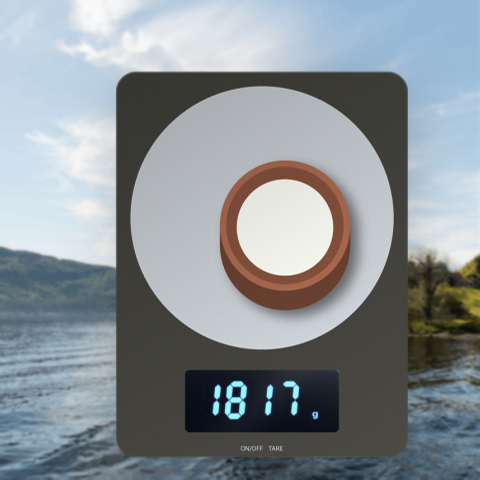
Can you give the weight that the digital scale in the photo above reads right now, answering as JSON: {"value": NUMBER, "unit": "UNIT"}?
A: {"value": 1817, "unit": "g"}
